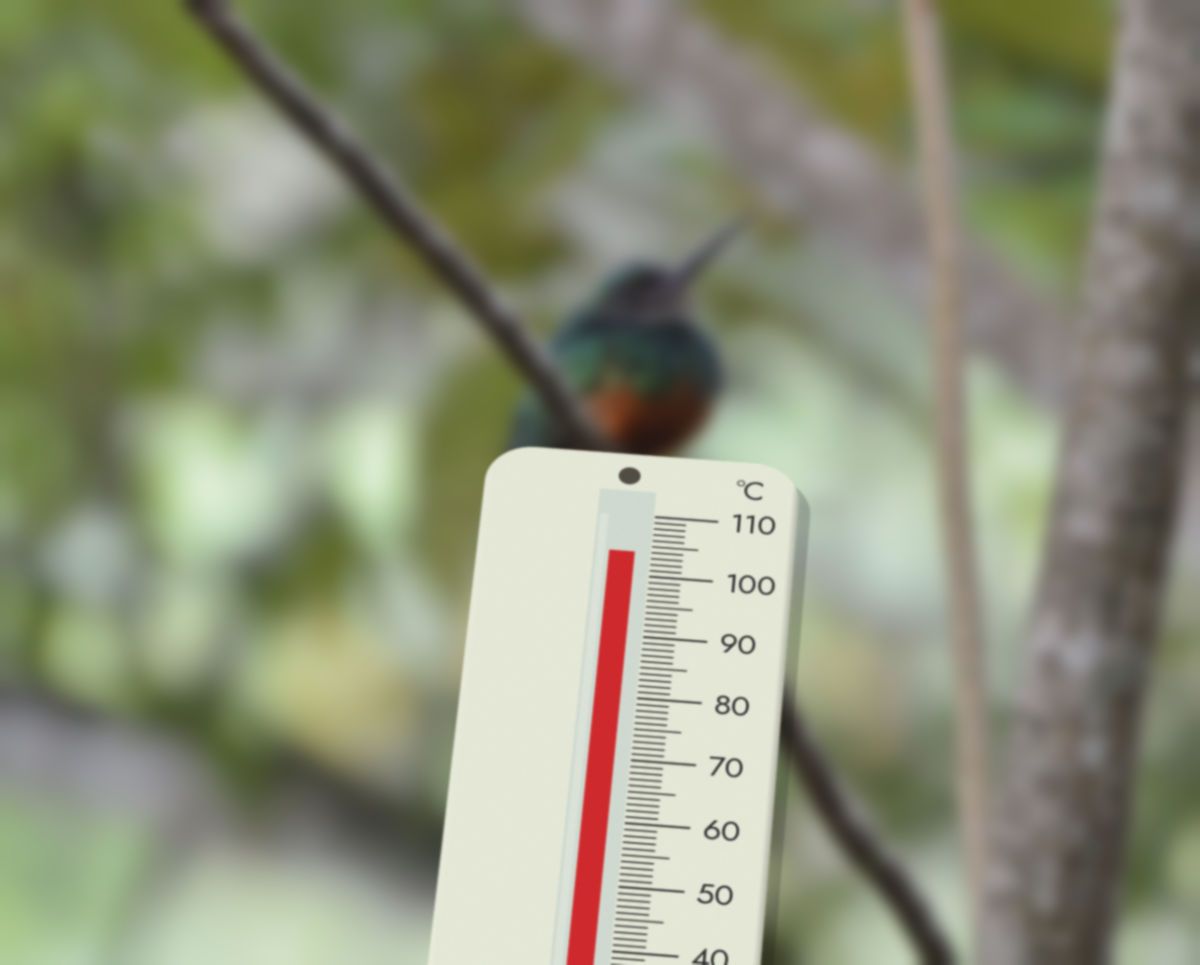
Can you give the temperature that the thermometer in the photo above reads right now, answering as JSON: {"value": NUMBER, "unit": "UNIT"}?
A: {"value": 104, "unit": "°C"}
